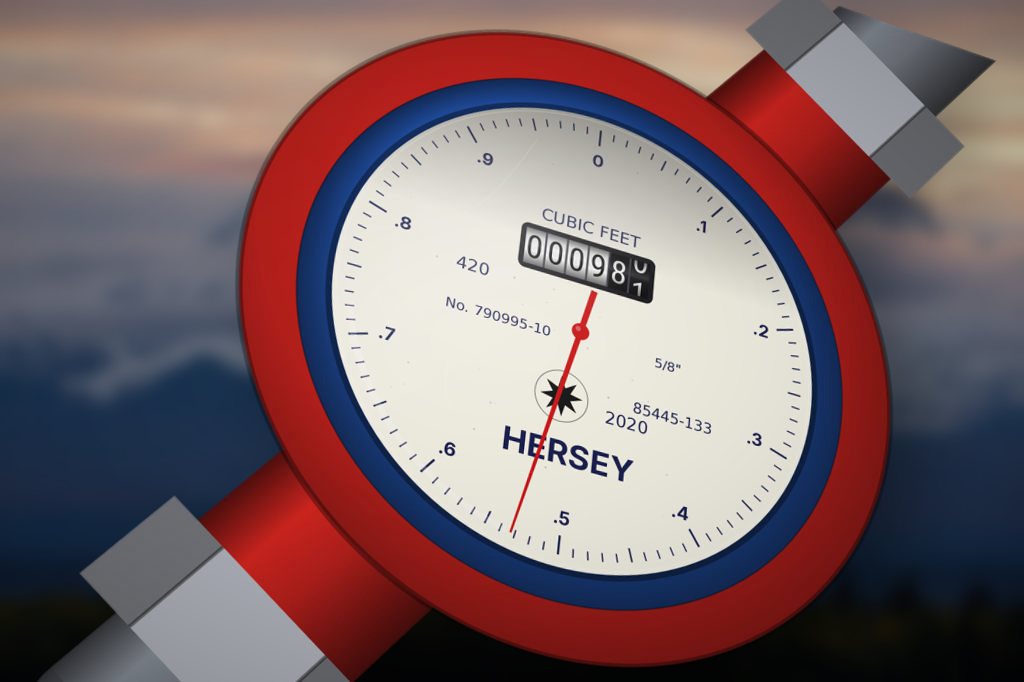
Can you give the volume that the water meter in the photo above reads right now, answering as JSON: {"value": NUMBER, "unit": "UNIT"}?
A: {"value": 980.53, "unit": "ft³"}
